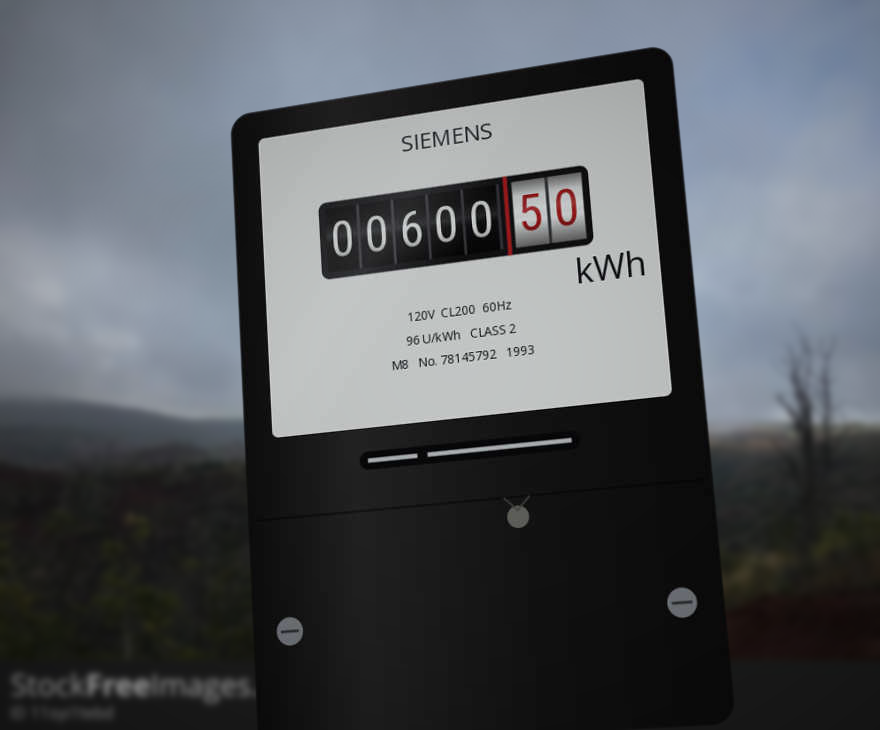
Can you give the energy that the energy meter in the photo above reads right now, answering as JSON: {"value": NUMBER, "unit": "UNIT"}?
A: {"value": 600.50, "unit": "kWh"}
